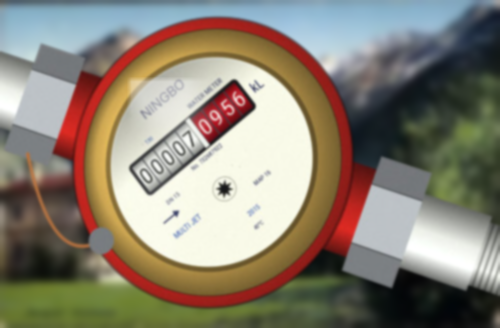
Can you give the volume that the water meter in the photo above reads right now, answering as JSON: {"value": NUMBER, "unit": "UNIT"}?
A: {"value": 7.0956, "unit": "kL"}
